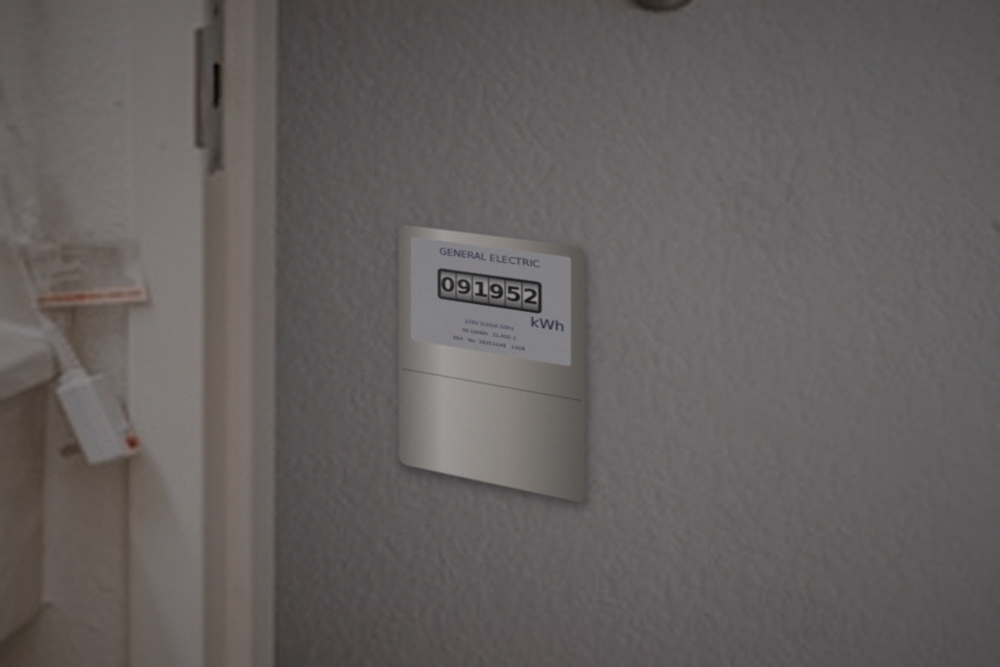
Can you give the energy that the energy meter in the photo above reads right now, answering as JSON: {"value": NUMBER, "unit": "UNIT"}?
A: {"value": 91952, "unit": "kWh"}
